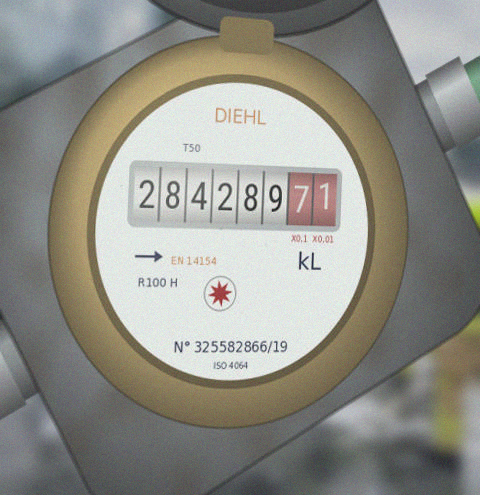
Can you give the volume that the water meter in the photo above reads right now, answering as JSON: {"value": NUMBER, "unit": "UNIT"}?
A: {"value": 284289.71, "unit": "kL"}
